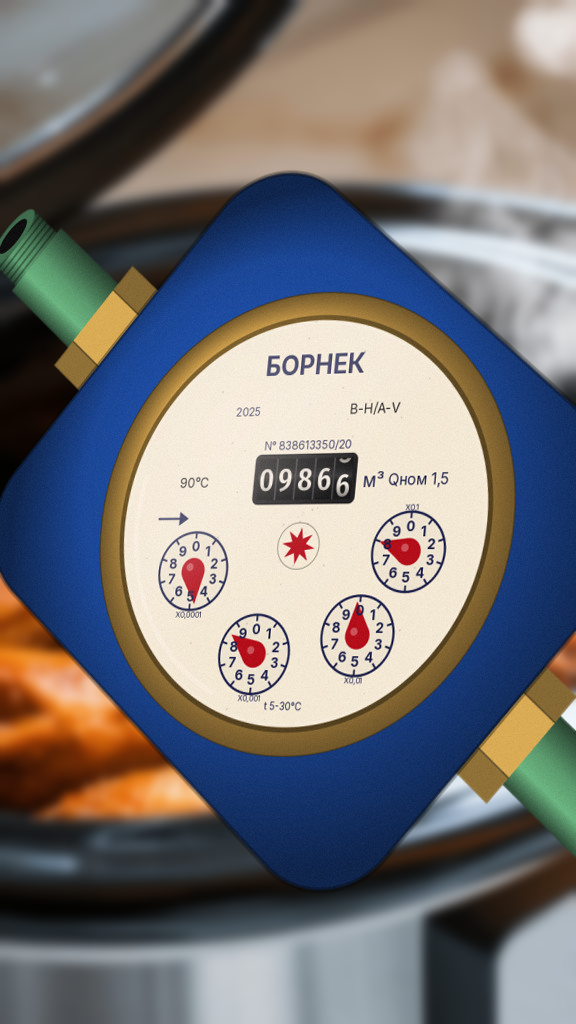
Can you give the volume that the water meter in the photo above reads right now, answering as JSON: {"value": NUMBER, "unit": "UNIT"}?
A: {"value": 9865.7984, "unit": "m³"}
